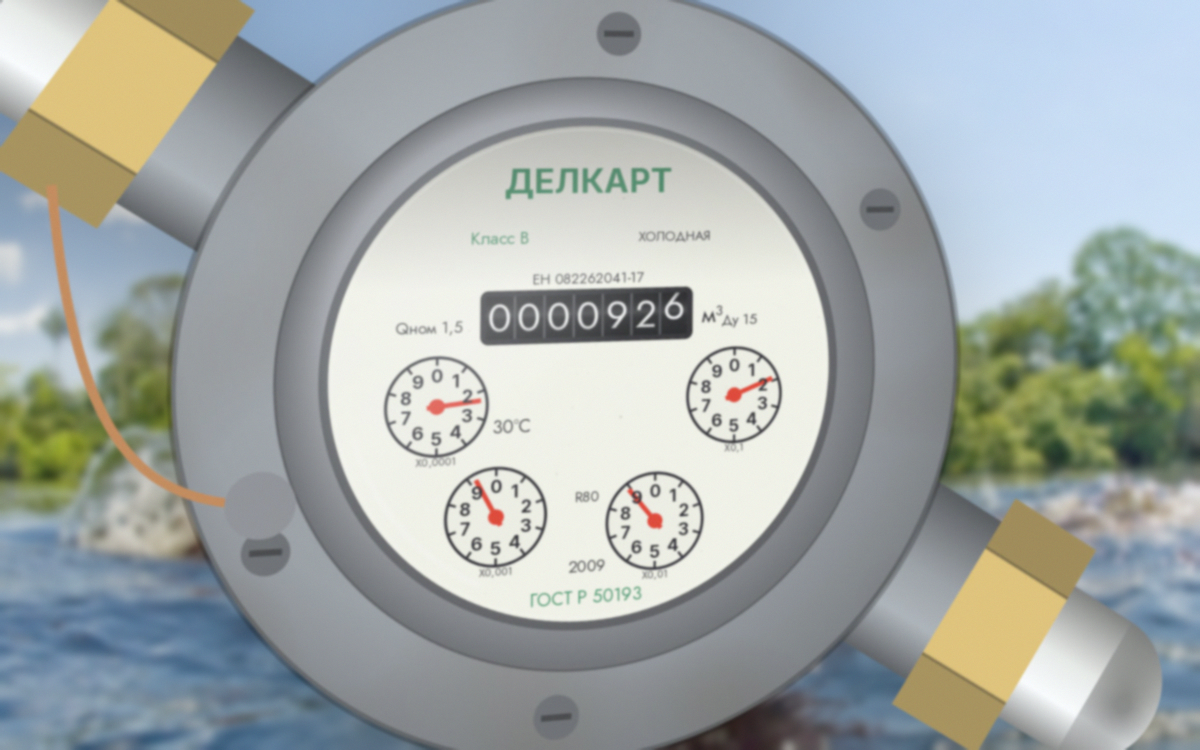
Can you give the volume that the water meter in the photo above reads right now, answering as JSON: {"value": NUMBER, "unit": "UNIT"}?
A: {"value": 926.1892, "unit": "m³"}
